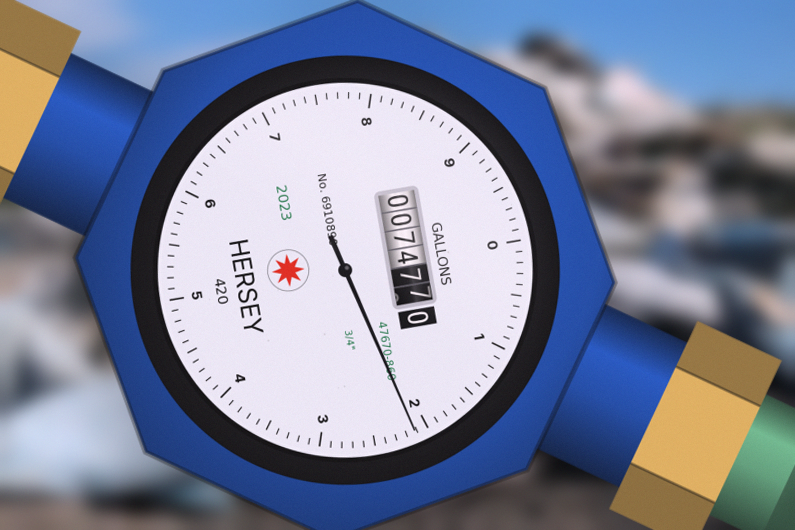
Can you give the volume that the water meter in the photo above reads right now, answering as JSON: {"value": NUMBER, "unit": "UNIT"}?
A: {"value": 74772.1, "unit": "gal"}
